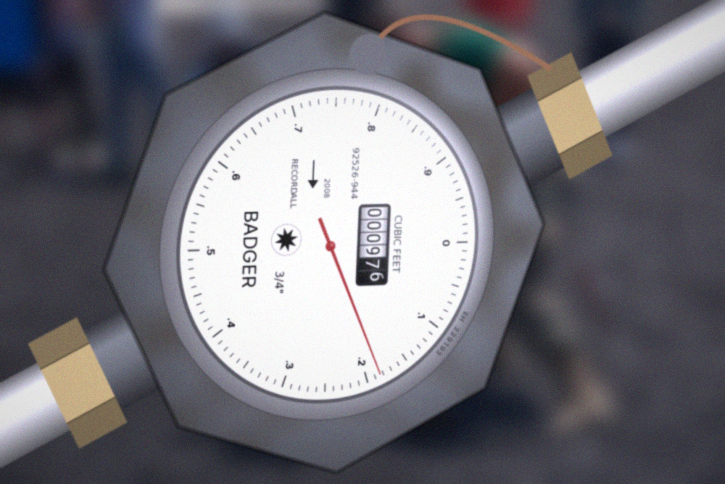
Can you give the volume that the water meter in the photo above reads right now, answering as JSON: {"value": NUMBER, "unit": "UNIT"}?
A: {"value": 976.18, "unit": "ft³"}
